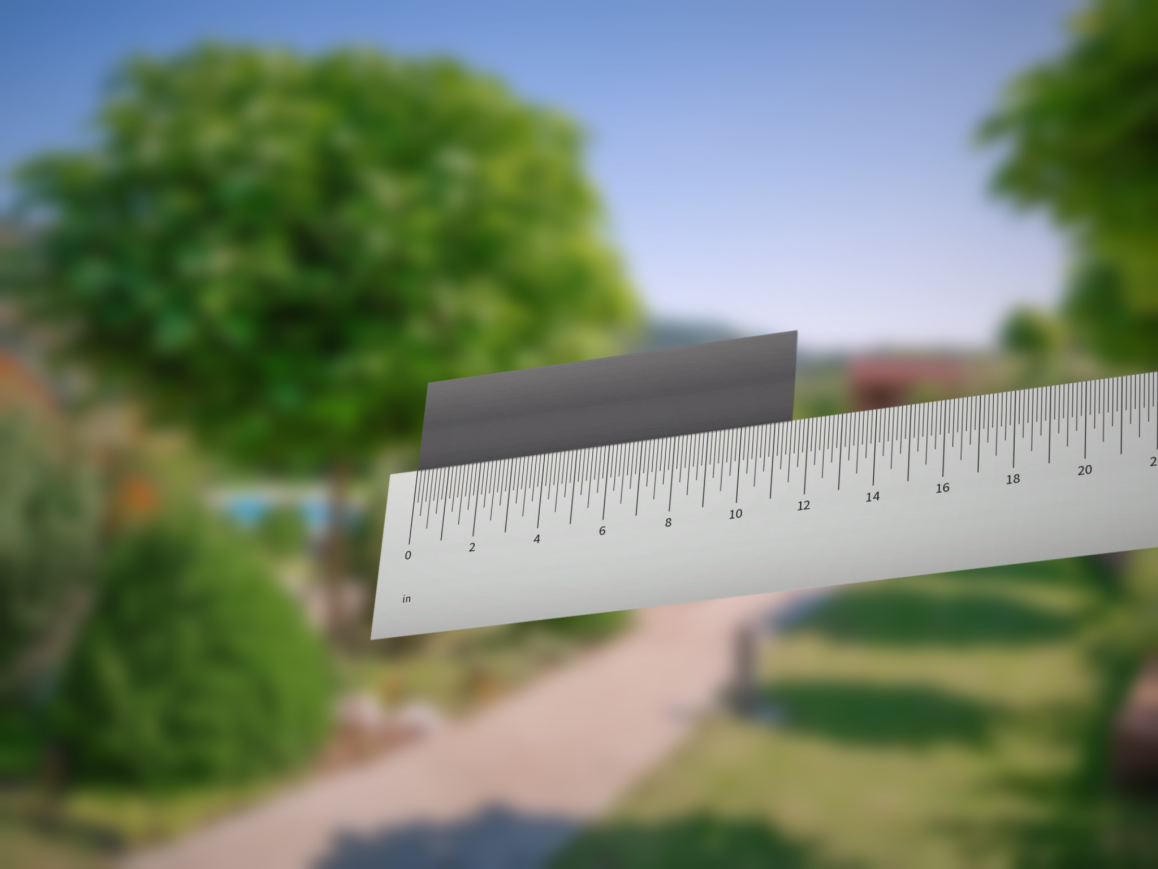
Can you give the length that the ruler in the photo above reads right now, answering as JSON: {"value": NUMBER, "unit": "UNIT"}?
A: {"value": 11.5, "unit": "in"}
